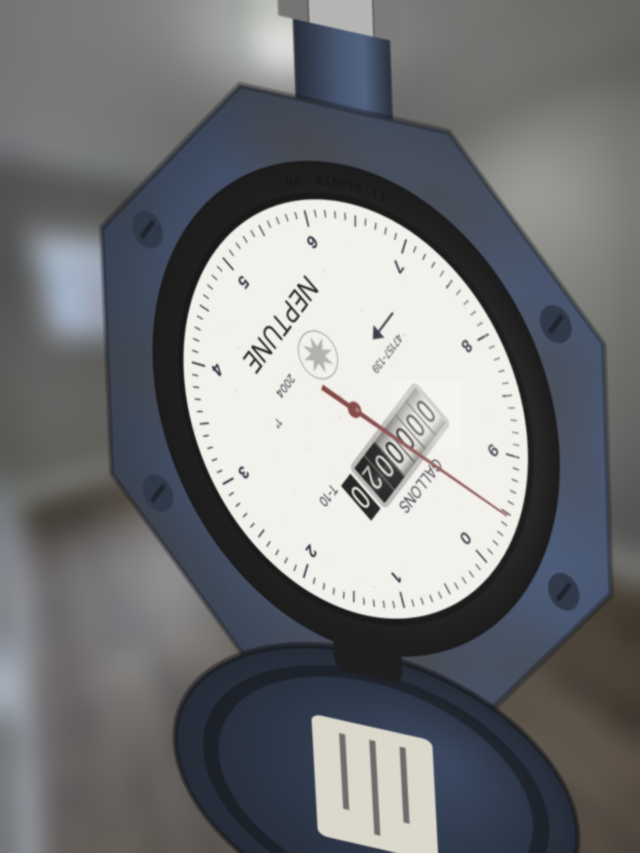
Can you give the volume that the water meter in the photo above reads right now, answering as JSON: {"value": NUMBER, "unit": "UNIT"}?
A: {"value": 19.5, "unit": "gal"}
